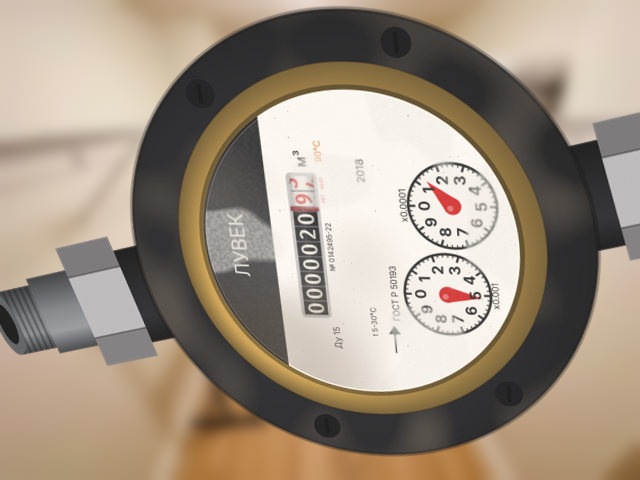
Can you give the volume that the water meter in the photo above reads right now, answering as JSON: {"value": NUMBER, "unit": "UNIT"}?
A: {"value": 20.9351, "unit": "m³"}
